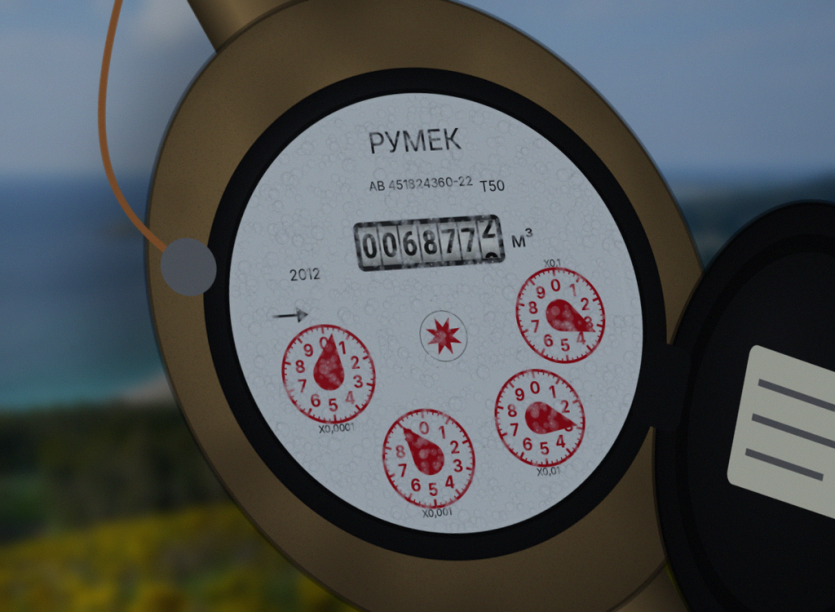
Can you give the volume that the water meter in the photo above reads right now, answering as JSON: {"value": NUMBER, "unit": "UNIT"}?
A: {"value": 68772.3290, "unit": "m³"}
